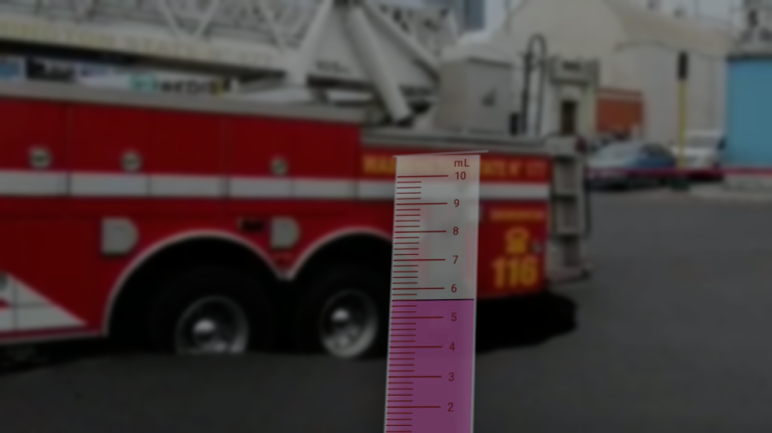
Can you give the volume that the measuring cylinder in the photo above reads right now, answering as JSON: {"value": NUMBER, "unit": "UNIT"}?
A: {"value": 5.6, "unit": "mL"}
